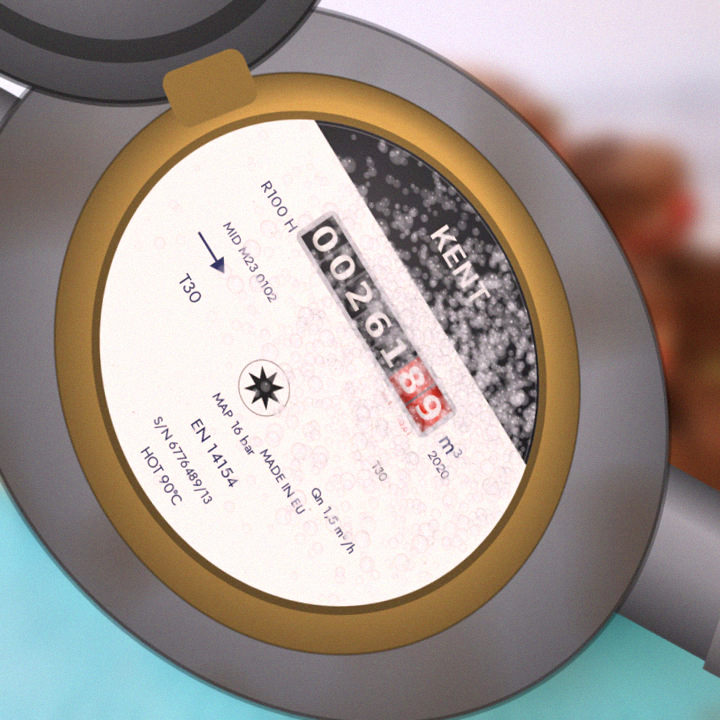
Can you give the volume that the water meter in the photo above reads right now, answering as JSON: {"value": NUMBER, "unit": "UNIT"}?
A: {"value": 261.89, "unit": "m³"}
